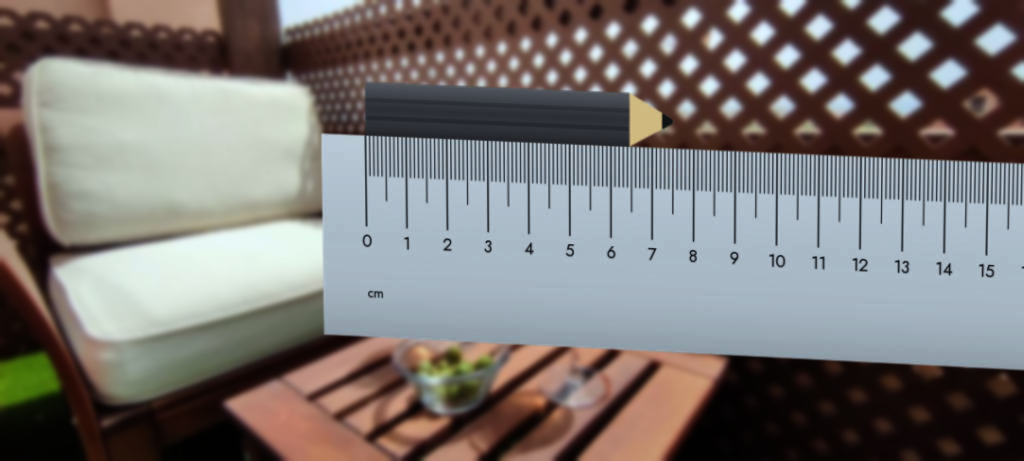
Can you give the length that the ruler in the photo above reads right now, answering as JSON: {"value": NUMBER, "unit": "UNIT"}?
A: {"value": 7.5, "unit": "cm"}
